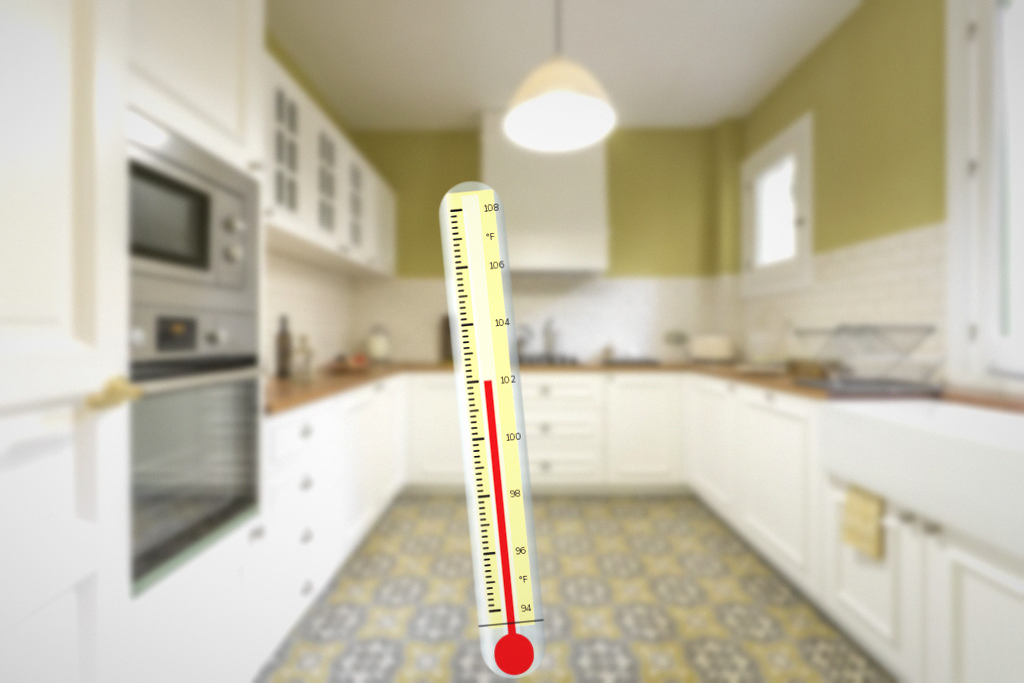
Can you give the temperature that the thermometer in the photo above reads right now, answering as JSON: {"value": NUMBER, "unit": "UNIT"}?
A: {"value": 102, "unit": "°F"}
